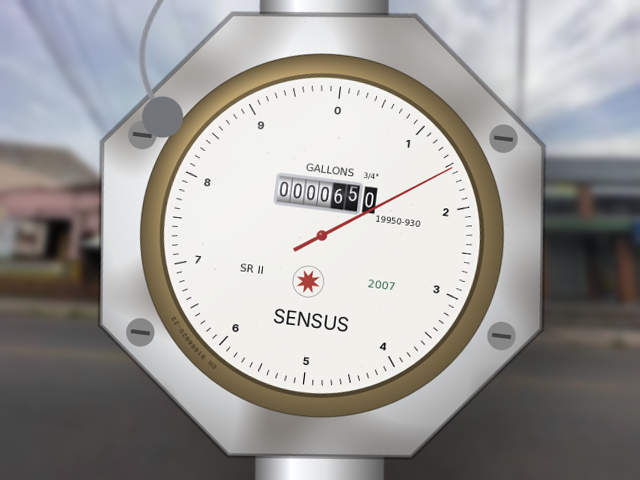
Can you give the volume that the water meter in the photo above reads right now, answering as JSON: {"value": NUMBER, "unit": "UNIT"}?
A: {"value": 651.5, "unit": "gal"}
